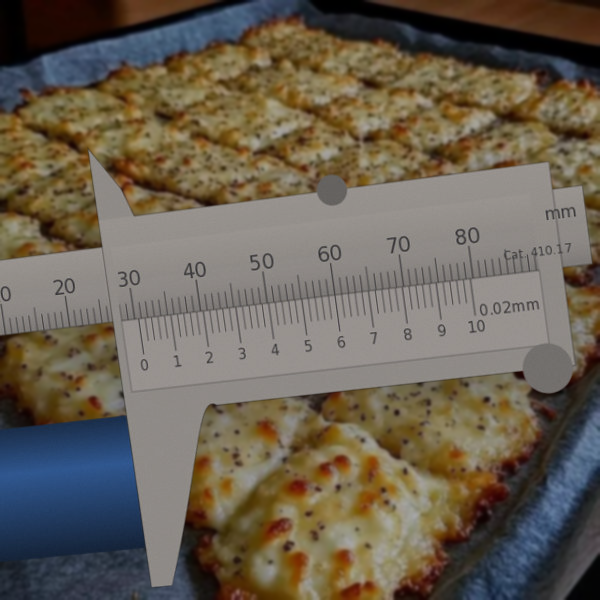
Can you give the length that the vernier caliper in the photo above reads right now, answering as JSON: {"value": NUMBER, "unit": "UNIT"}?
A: {"value": 30.6, "unit": "mm"}
